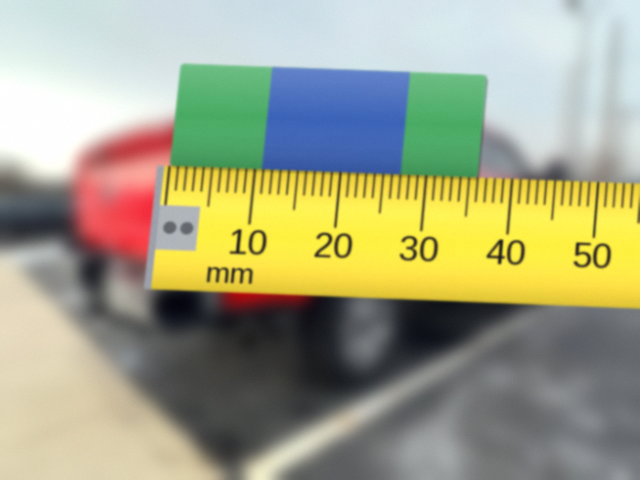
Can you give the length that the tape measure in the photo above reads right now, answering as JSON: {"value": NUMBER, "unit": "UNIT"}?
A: {"value": 36, "unit": "mm"}
